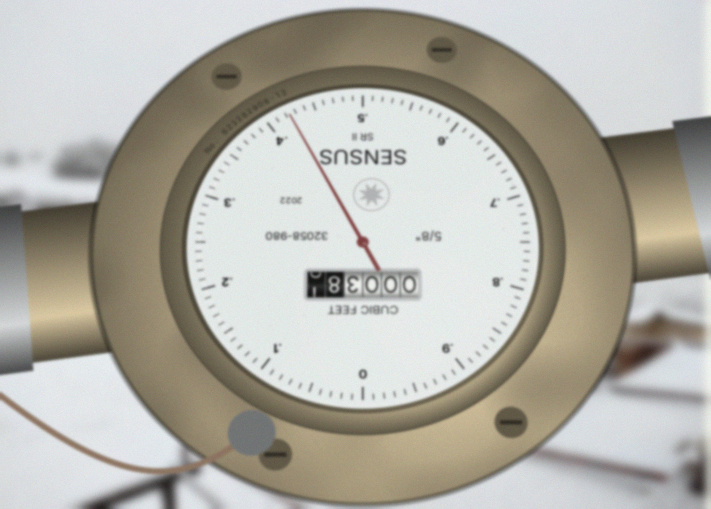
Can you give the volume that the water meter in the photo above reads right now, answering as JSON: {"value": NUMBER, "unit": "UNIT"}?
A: {"value": 381.42, "unit": "ft³"}
